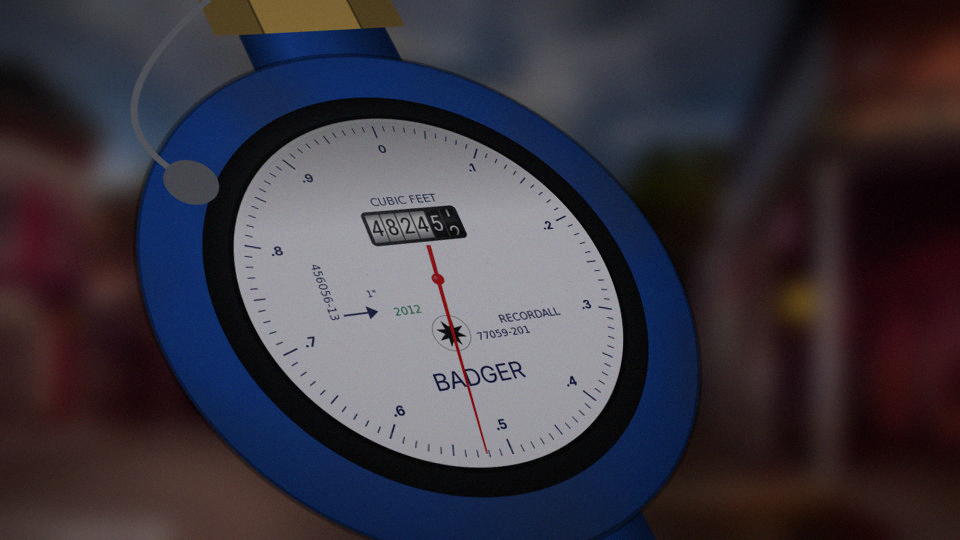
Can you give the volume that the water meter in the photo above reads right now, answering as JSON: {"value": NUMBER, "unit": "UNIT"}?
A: {"value": 482451.52, "unit": "ft³"}
